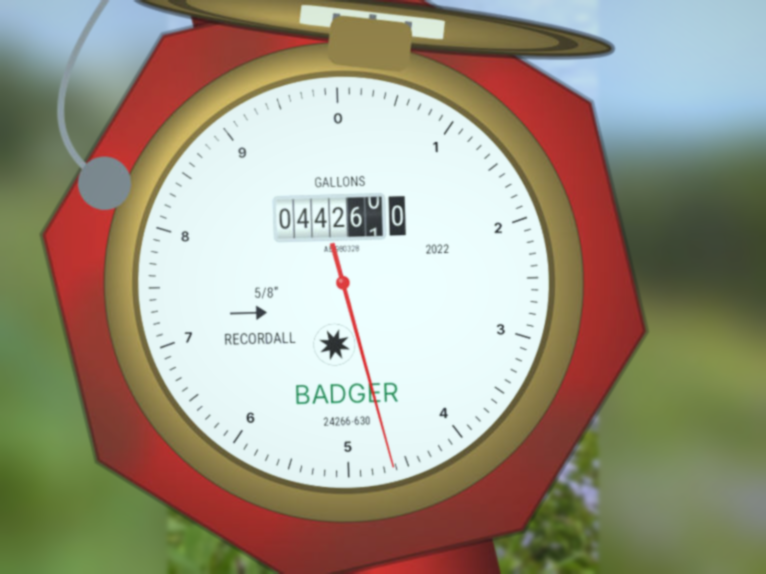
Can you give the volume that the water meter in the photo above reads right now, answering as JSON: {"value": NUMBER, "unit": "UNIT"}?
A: {"value": 442604.6, "unit": "gal"}
